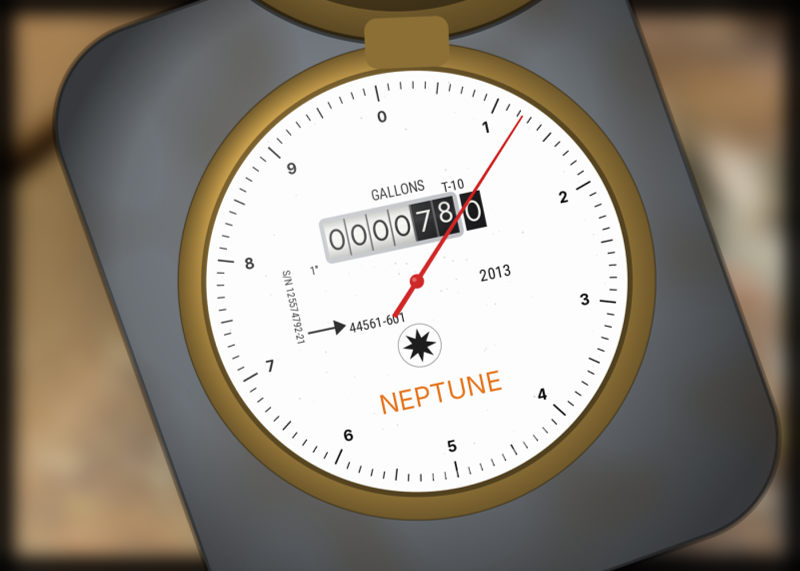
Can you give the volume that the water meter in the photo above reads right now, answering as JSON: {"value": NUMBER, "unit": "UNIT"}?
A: {"value": 781.2, "unit": "gal"}
